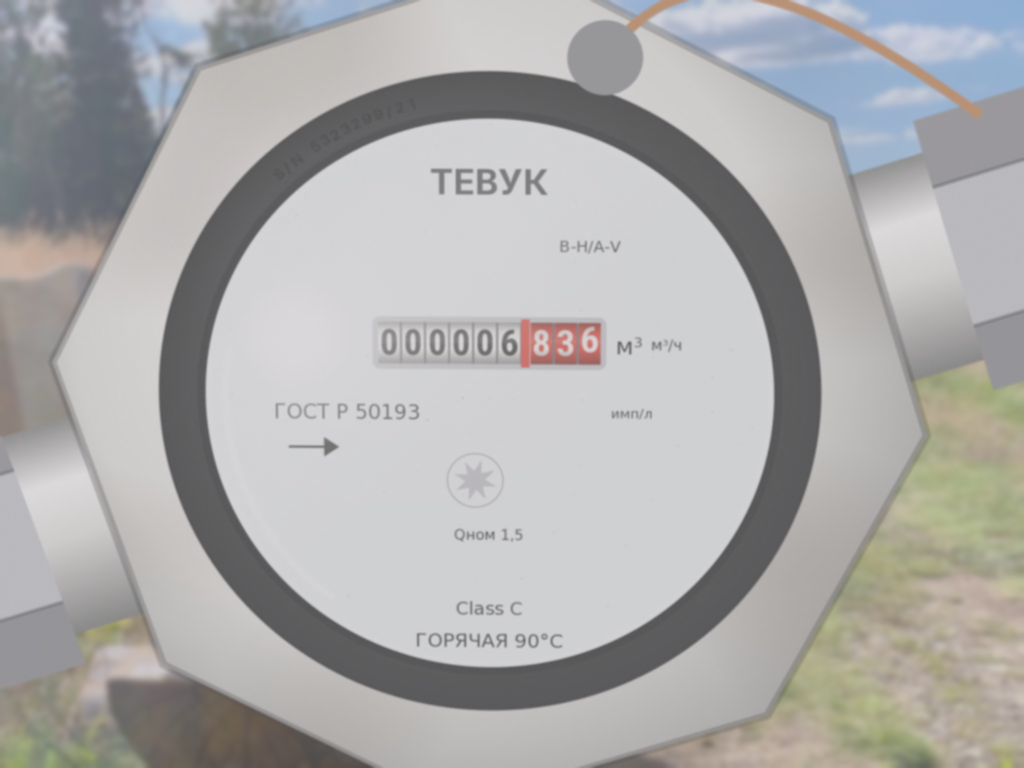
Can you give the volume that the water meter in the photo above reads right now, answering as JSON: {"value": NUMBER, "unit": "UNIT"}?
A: {"value": 6.836, "unit": "m³"}
